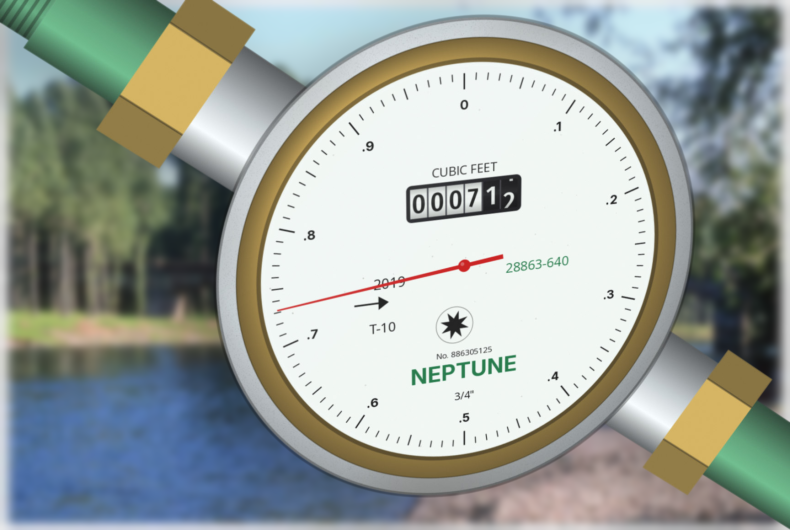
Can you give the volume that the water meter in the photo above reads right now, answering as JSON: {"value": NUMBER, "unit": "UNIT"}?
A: {"value": 711.73, "unit": "ft³"}
